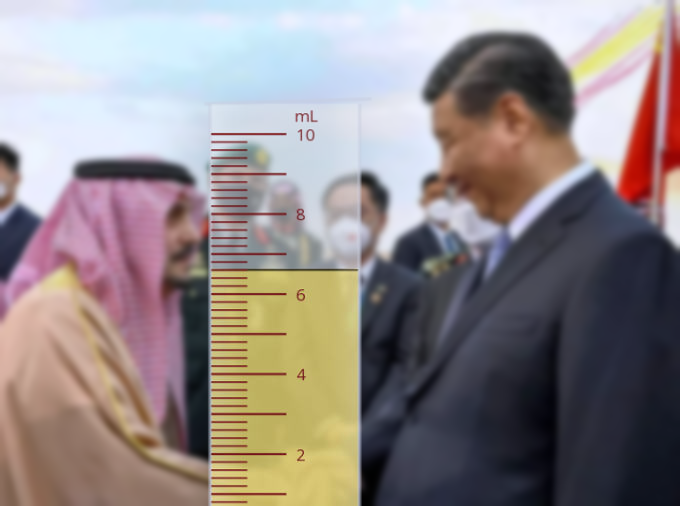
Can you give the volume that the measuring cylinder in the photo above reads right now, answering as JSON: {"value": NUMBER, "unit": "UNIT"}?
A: {"value": 6.6, "unit": "mL"}
